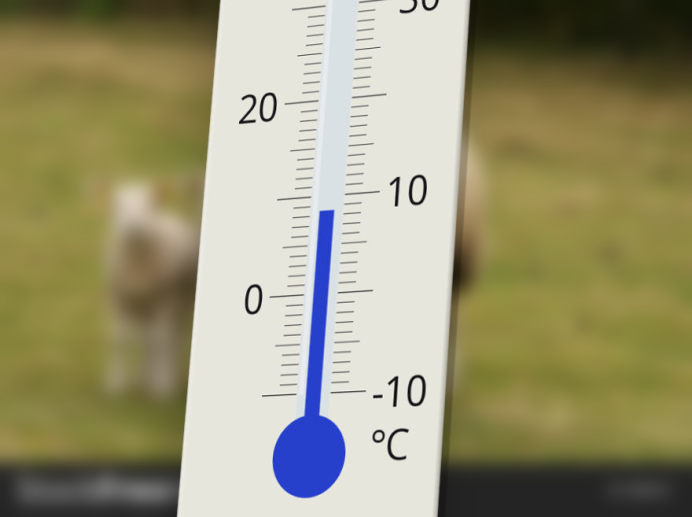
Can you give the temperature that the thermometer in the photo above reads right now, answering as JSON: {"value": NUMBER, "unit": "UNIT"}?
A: {"value": 8.5, "unit": "°C"}
